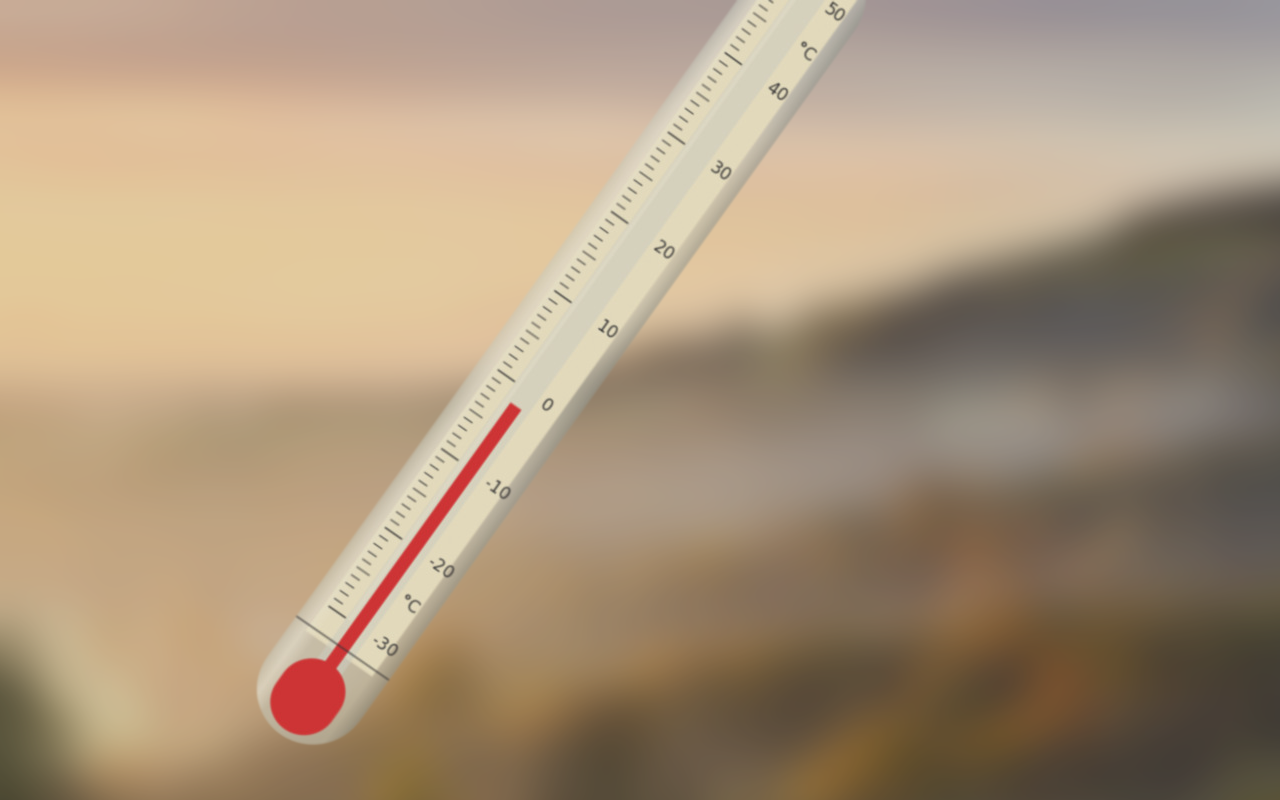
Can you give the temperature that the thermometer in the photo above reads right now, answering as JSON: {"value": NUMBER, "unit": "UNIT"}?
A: {"value": -2, "unit": "°C"}
